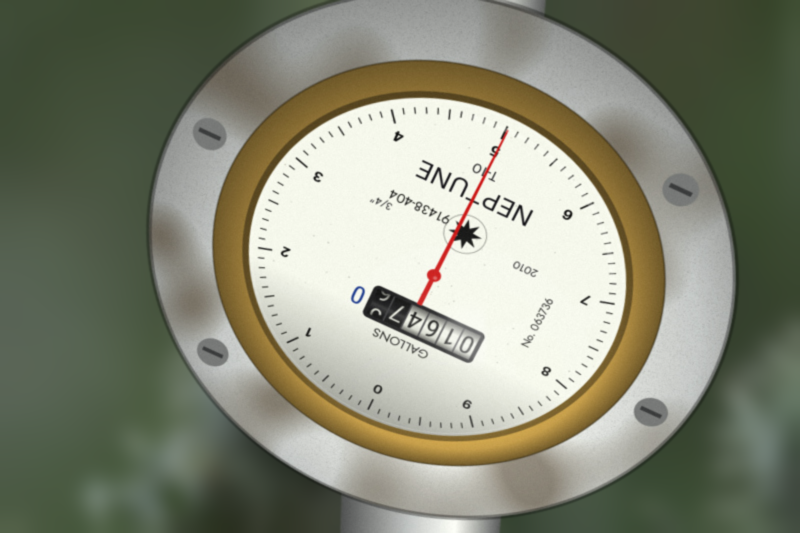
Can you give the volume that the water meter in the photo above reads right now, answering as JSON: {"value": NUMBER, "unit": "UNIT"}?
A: {"value": 164755.0, "unit": "gal"}
